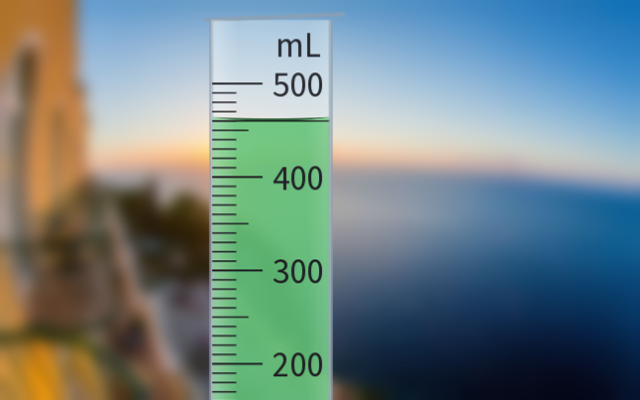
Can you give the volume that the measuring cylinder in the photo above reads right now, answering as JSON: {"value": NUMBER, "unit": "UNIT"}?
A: {"value": 460, "unit": "mL"}
